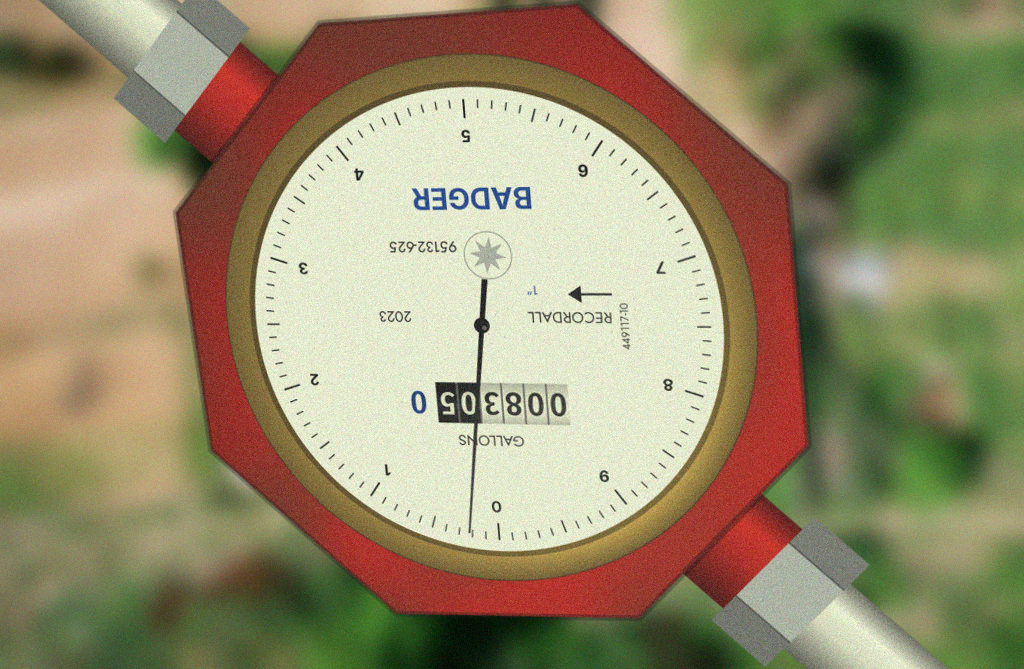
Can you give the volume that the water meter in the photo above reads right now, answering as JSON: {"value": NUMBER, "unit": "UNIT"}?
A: {"value": 83050.2, "unit": "gal"}
